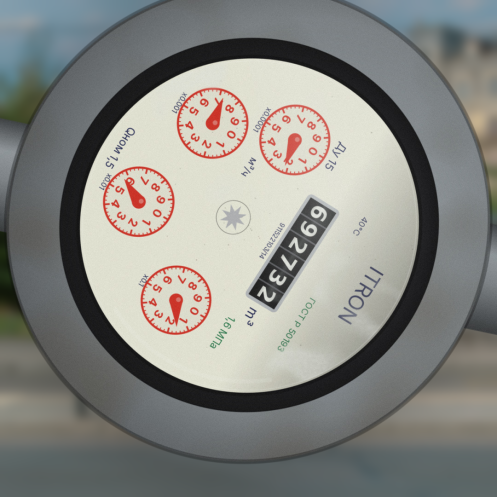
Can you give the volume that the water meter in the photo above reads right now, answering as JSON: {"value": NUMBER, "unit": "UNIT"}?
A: {"value": 692732.1572, "unit": "m³"}
